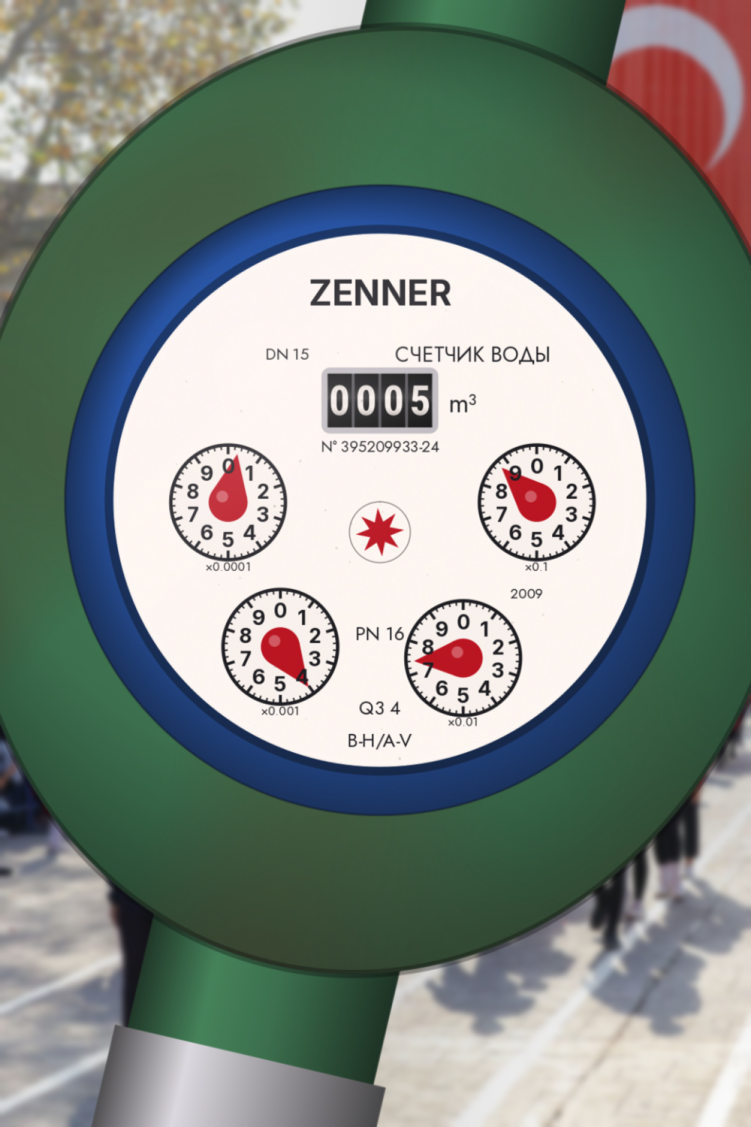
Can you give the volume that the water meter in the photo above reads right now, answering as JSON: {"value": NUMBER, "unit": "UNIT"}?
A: {"value": 5.8740, "unit": "m³"}
